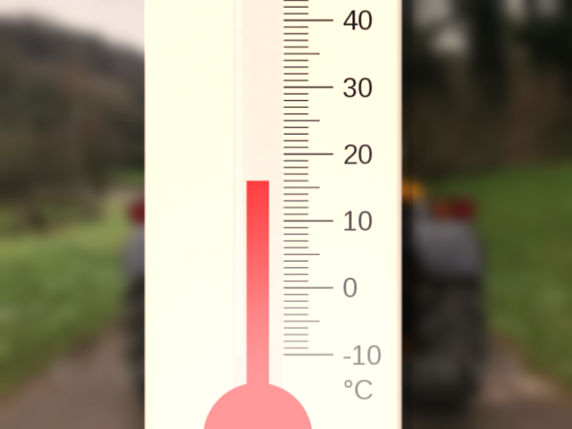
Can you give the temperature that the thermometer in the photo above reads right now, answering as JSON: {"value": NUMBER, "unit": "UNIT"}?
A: {"value": 16, "unit": "°C"}
